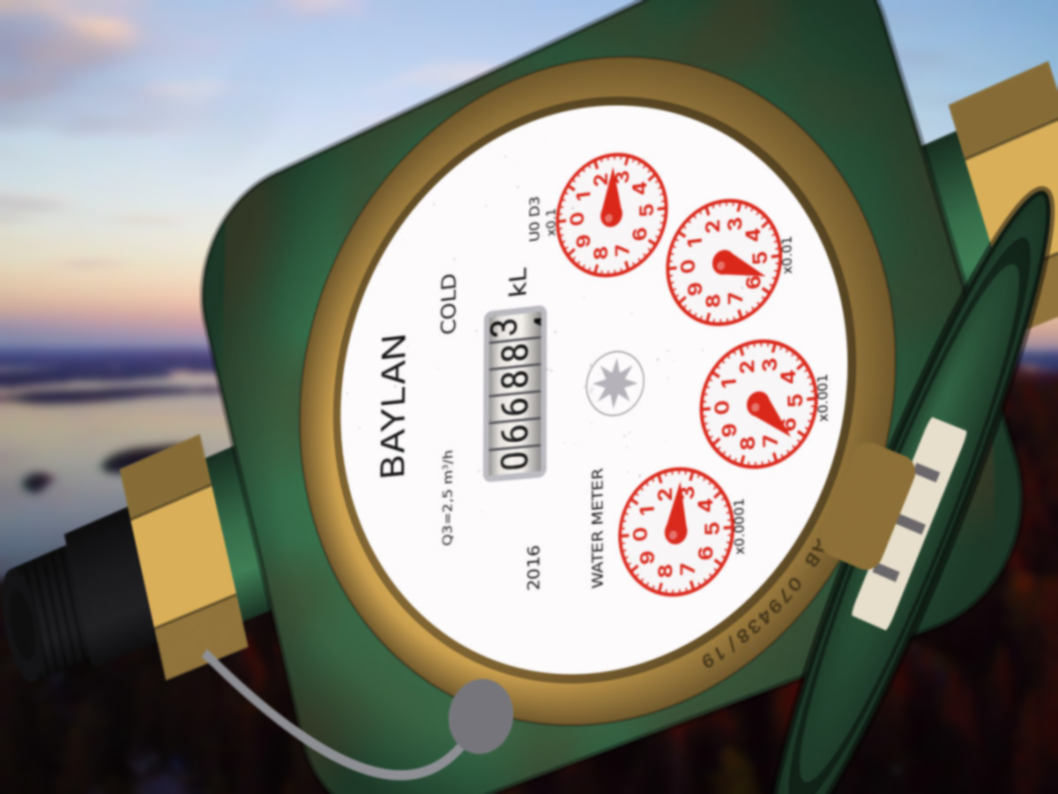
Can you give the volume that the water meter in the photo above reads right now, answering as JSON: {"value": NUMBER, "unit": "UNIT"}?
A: {"value": 66883.2562, "unit": "kL"}
